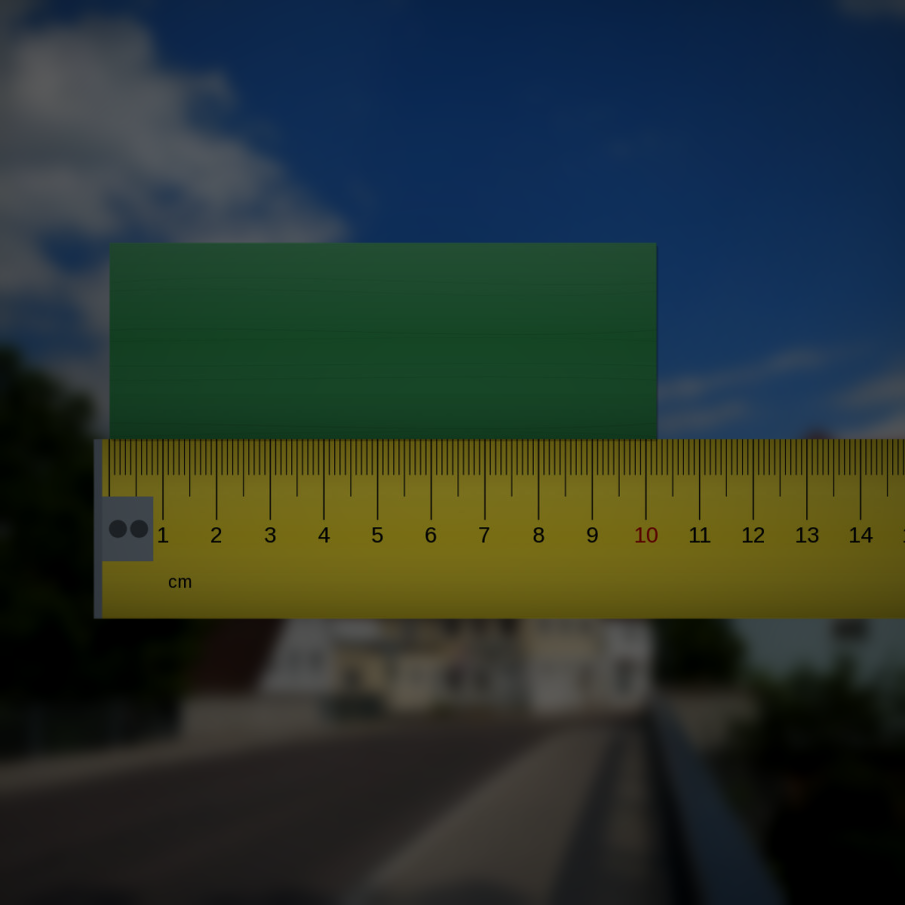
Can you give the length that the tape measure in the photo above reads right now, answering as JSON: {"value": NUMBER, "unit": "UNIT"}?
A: {"value": 10.2, "unit": "cm"}
